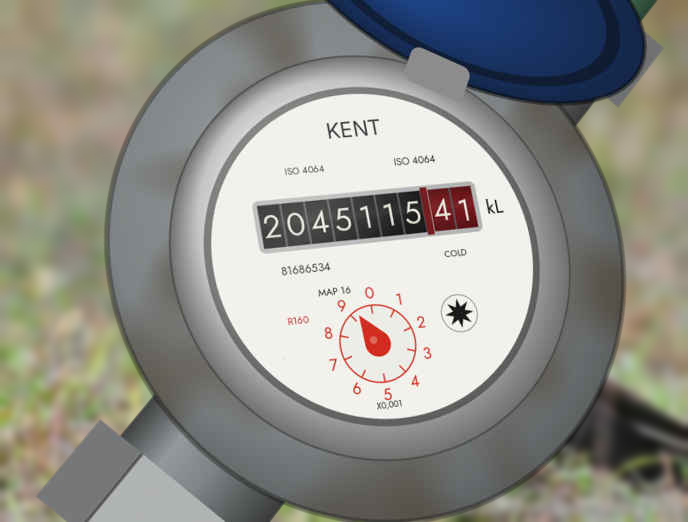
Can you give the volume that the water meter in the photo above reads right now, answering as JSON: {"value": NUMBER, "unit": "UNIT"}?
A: {"value": 2045115.409, "unit": "kL"}
